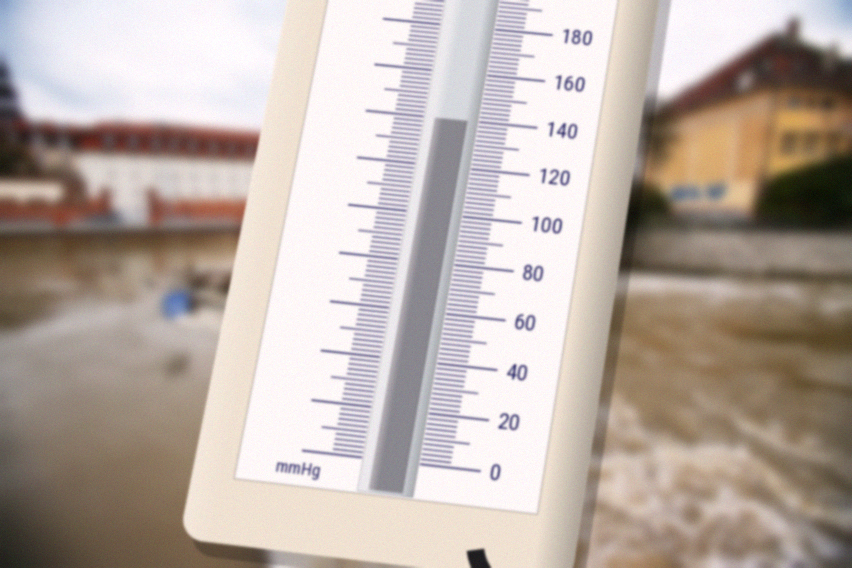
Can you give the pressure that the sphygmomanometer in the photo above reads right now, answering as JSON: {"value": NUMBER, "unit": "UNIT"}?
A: {"value": 140, "unit": "mmHg"}
